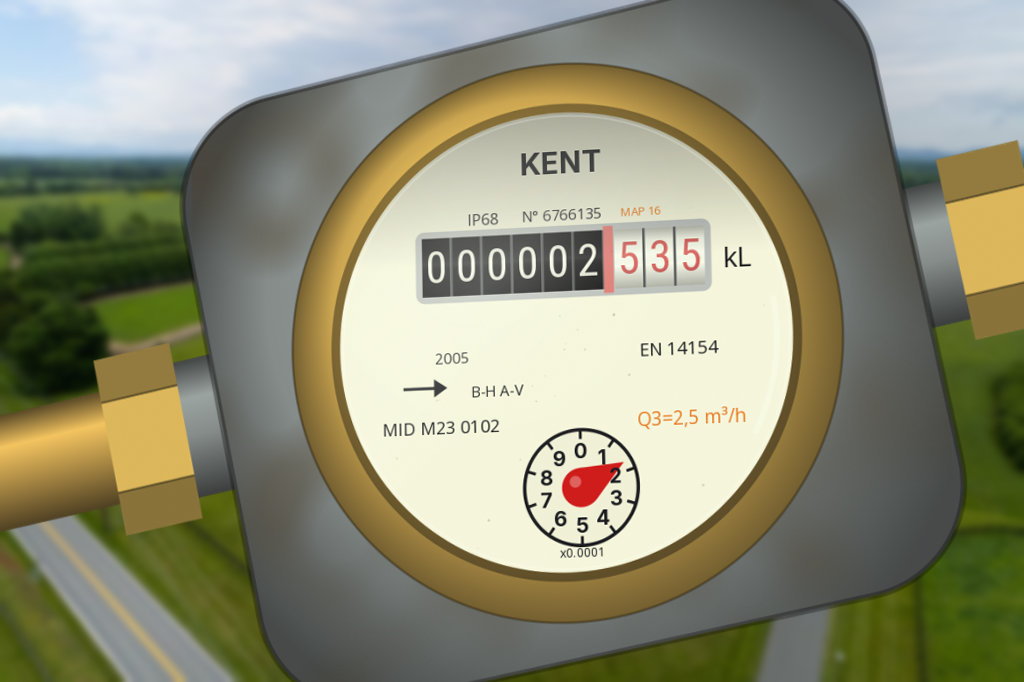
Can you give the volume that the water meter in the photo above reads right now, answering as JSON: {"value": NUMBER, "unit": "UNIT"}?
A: {"value": 2.5351, "unit": "kL"}
